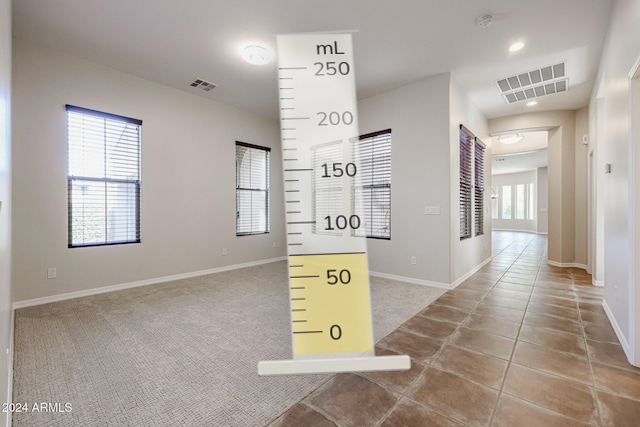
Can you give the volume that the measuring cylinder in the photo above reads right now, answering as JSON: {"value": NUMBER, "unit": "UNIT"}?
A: {"value": 70, "unit": "mL"}
